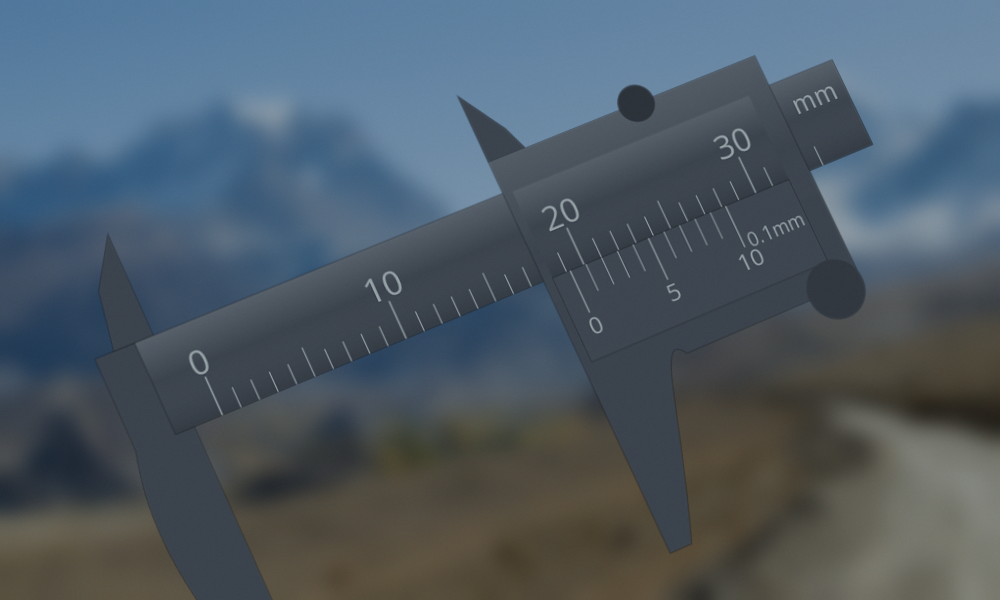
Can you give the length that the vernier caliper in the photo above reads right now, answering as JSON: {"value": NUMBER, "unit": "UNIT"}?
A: {"value": 19.2, "unit": "mm"}
